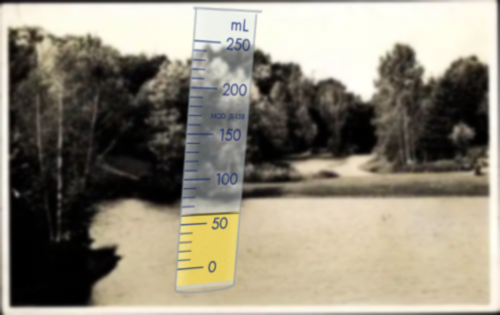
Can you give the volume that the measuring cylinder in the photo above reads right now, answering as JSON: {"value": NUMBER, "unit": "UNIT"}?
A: {"value": 60, "unit": "mL"}
